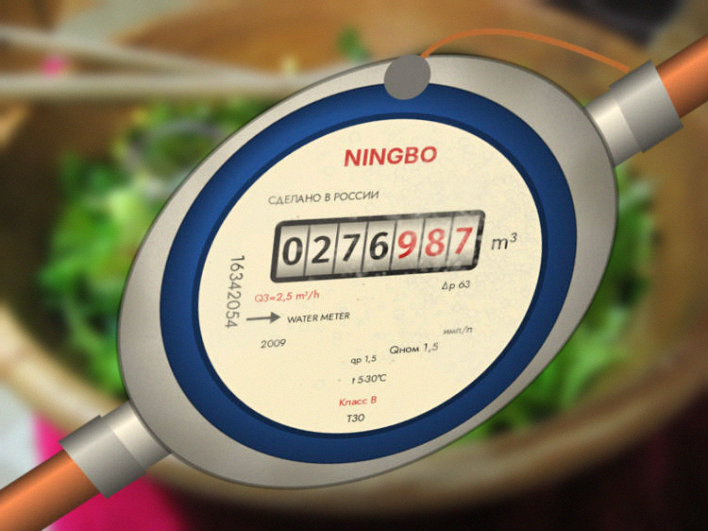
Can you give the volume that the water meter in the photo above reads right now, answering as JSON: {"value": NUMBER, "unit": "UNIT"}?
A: {"value": 276.987, "unit": "m³"}
